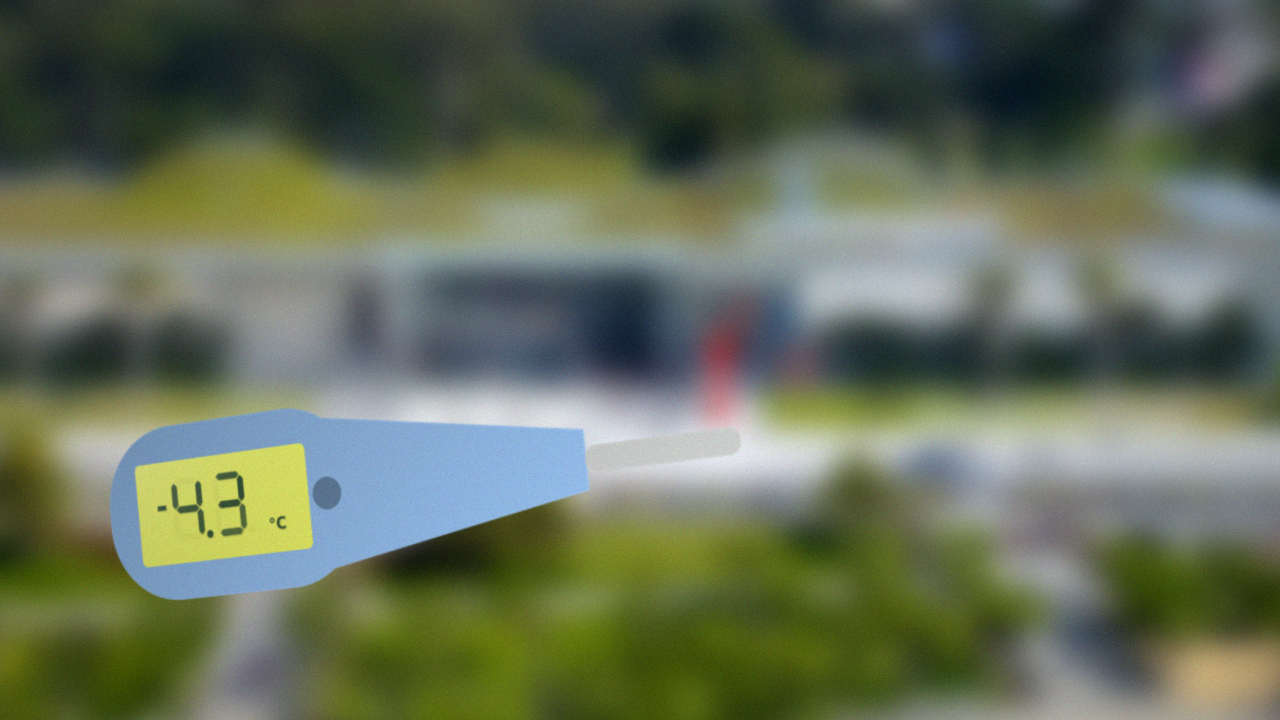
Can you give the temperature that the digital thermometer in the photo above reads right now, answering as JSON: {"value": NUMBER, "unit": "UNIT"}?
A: {"value": -4.3, "unit": "°C"}
